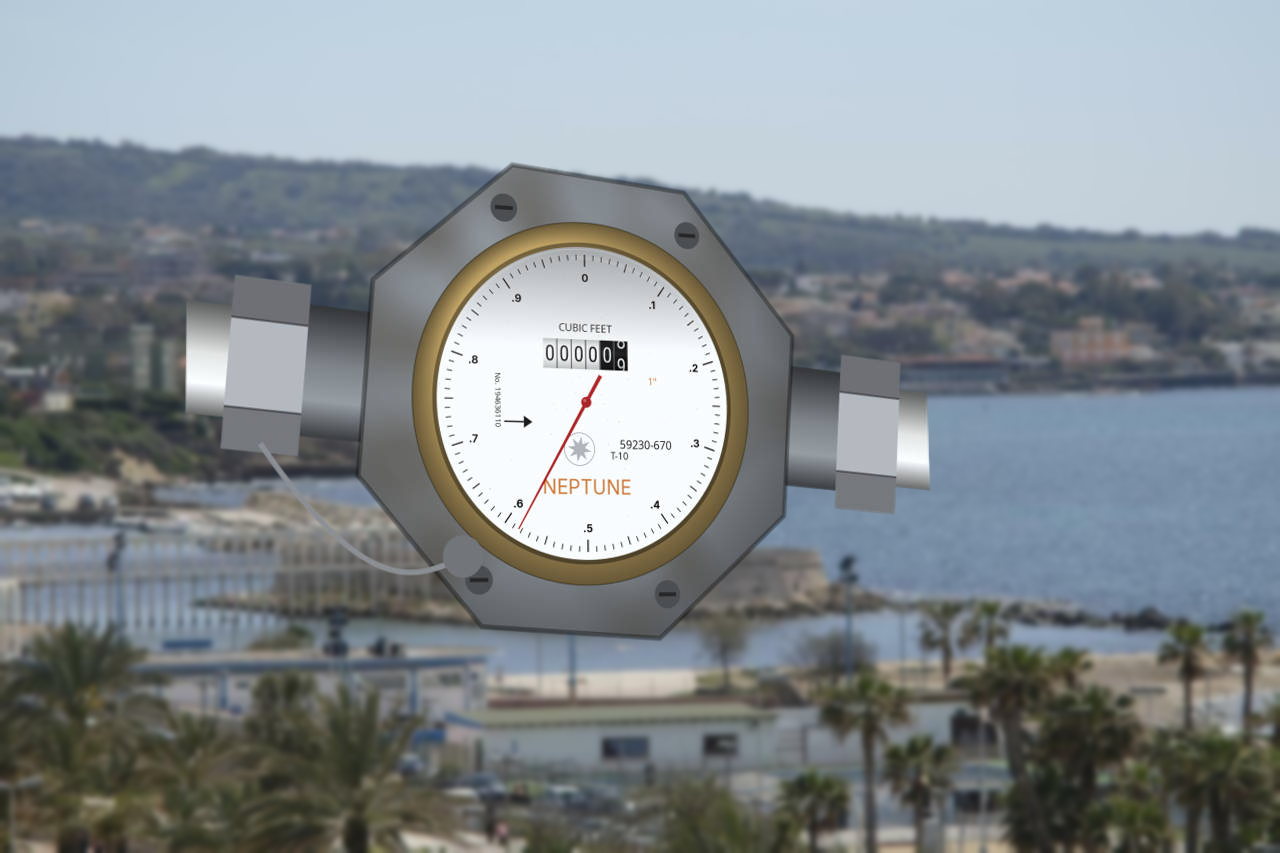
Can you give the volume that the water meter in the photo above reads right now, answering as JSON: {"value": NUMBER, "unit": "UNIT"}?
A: {"value": 8.58, "unit": "ft³"}
